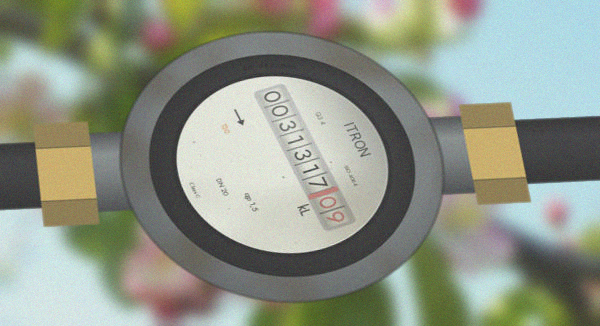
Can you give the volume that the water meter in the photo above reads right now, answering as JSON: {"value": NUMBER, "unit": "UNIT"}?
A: {"value": 31317.09, "unit": "kL"}
